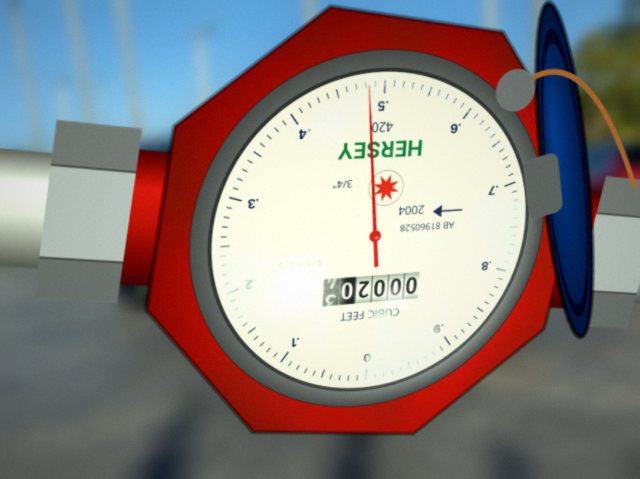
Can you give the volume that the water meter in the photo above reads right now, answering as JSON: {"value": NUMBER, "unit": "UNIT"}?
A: {"value": 203.48, "unit": "ft³"}
